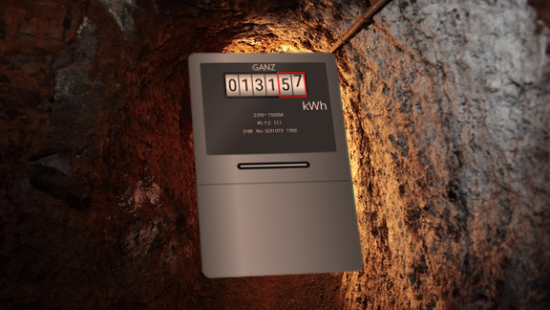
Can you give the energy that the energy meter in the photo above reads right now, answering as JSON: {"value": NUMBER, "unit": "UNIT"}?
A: {"value": 131.57, "unit": "kWh"}
